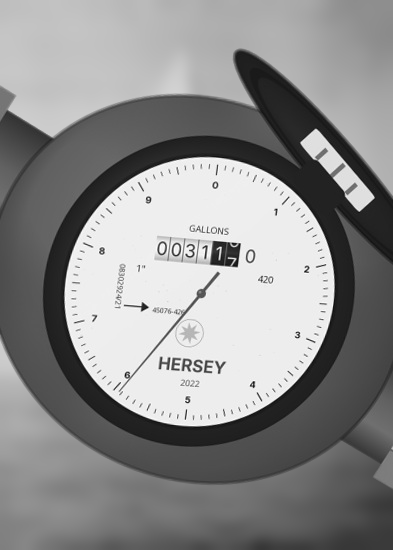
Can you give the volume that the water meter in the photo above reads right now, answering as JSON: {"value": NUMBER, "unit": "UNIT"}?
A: {"value": 31165.9, "unit": "gal"}
